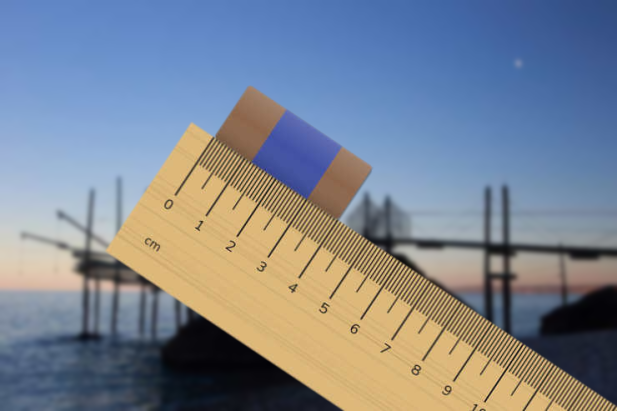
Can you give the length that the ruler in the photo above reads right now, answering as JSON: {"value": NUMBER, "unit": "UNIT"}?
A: {"value": 4, "unit": "cm"}
